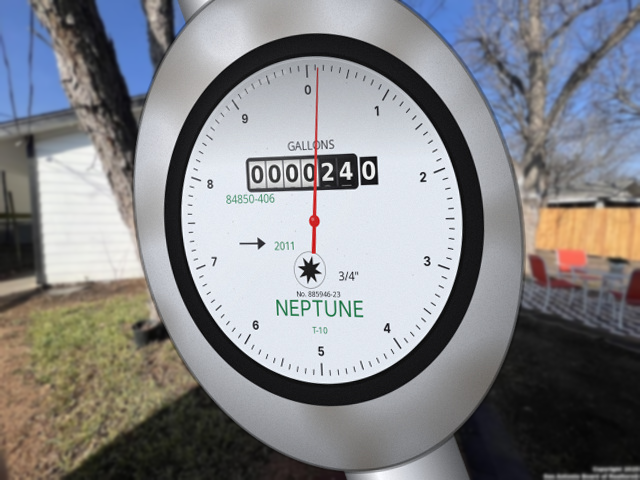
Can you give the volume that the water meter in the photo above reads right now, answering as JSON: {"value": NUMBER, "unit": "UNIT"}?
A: {"value": 240.1, "unit": "gal"}
